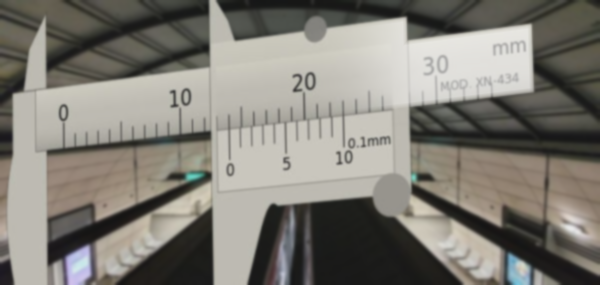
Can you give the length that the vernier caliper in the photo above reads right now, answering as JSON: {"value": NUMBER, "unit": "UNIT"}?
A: {"value": 14.0, "unit": "mm"}
